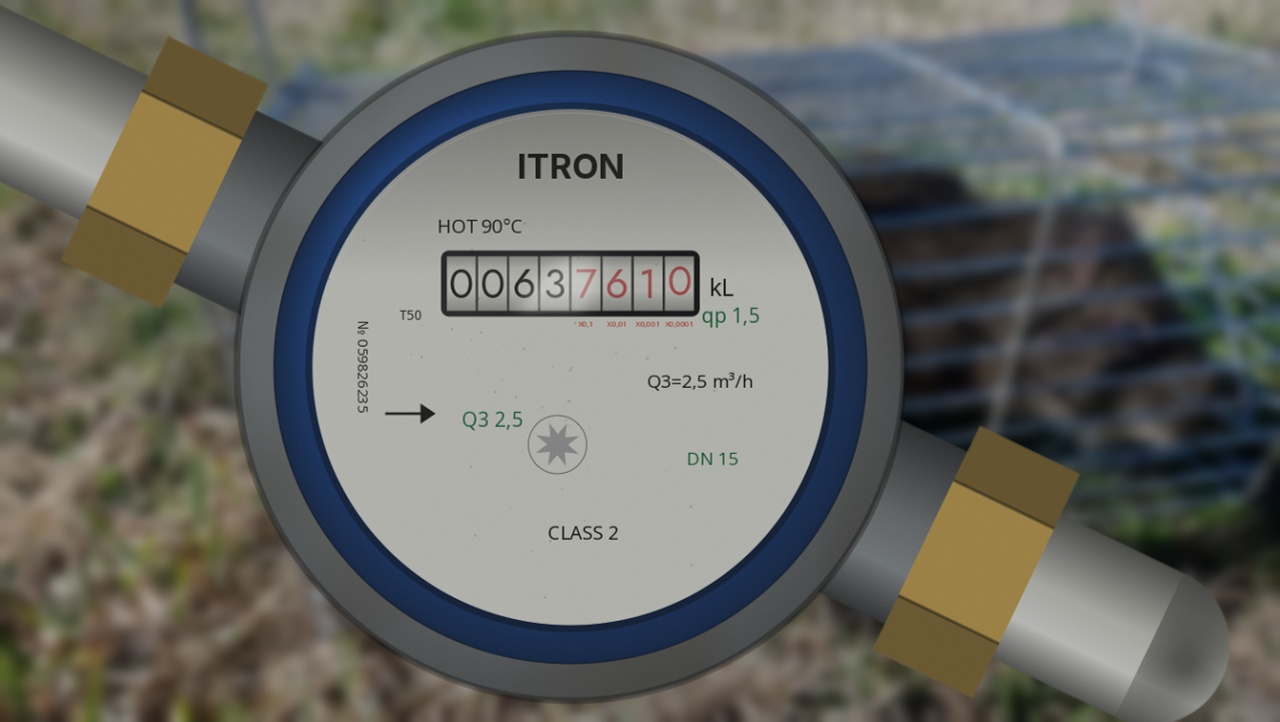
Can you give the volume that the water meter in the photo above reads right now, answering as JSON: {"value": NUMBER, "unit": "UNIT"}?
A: {"value": 63.7610, "unit": "kL"}
